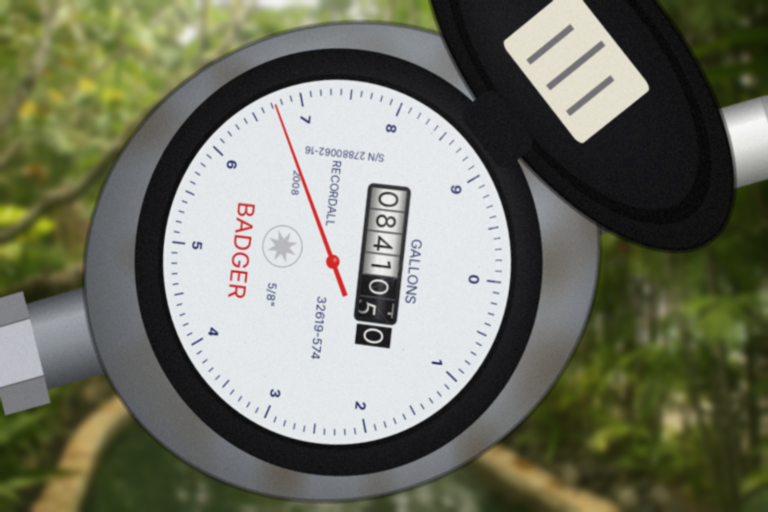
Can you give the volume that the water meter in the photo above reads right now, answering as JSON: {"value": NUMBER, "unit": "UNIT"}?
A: {"value": 841046.7, "unit": "gal"}
